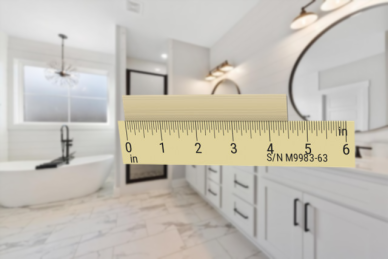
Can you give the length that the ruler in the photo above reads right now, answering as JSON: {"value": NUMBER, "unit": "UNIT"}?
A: {"value": 4.5, "unit": "in"}
